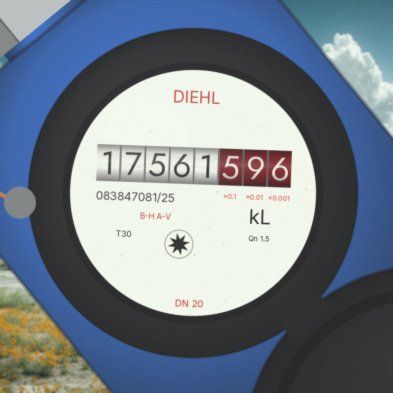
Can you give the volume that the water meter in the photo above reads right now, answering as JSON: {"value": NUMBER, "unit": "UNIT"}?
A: {"value": 17561.596, "unit": "kL"}
